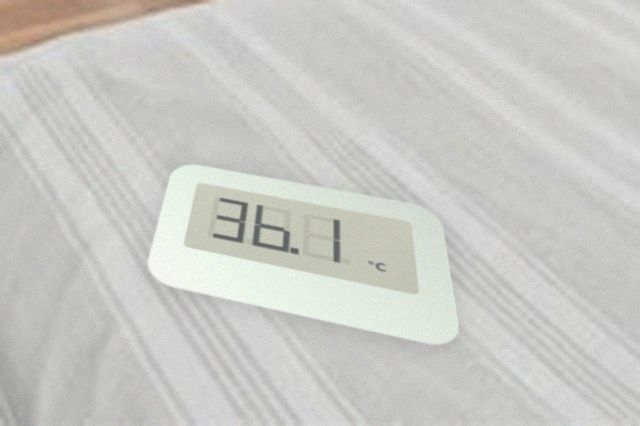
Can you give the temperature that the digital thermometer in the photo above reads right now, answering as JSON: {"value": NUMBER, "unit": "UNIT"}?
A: {"value": 36.1, "unit": "°C"}
